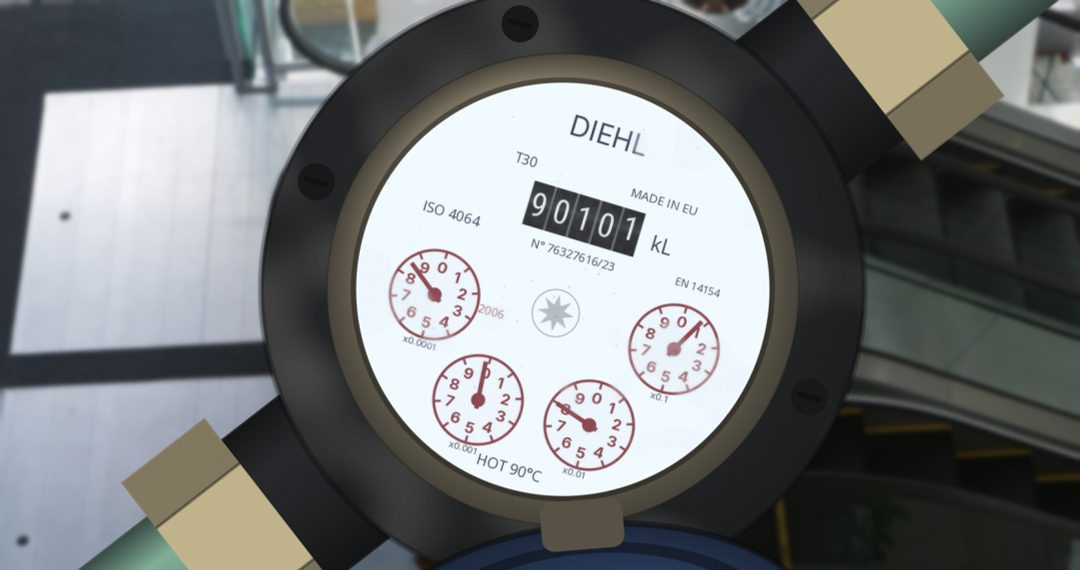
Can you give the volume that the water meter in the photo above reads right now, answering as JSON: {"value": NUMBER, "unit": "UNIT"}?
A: {"value": 90101.0798, "unit": "kL"}
